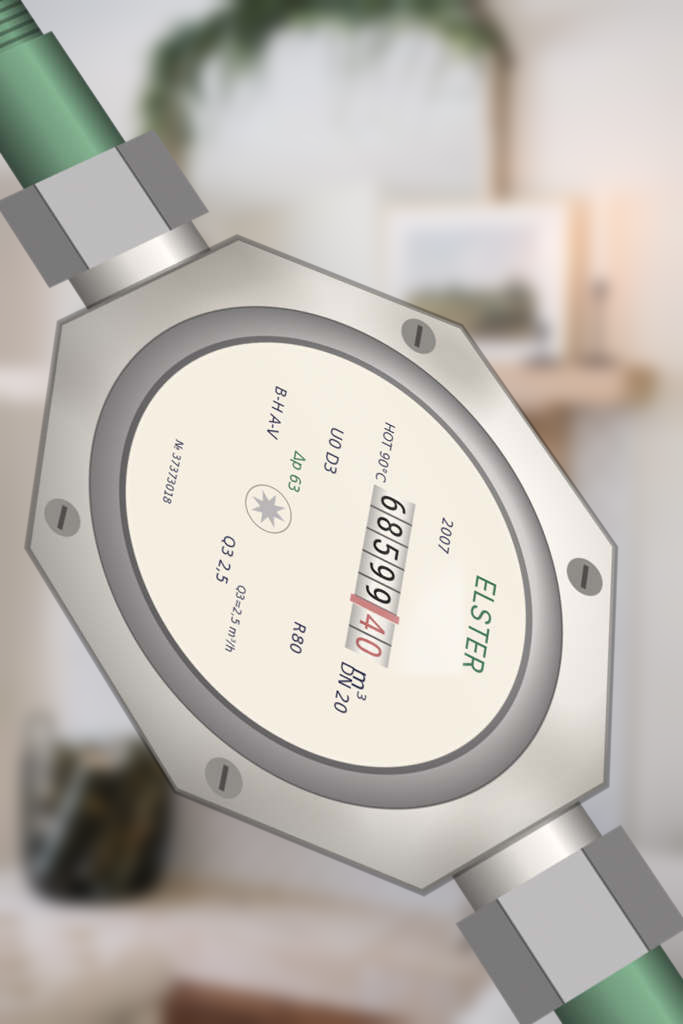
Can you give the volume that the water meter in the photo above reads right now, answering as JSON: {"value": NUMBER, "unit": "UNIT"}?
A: {"value": 68599.40, "unit": "m³"}
